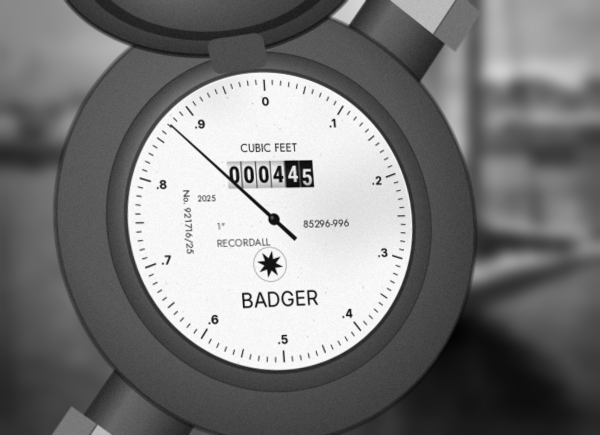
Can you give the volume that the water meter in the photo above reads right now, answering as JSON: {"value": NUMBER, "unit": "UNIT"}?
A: {"value": 444.87, "unit": "ft³"}
